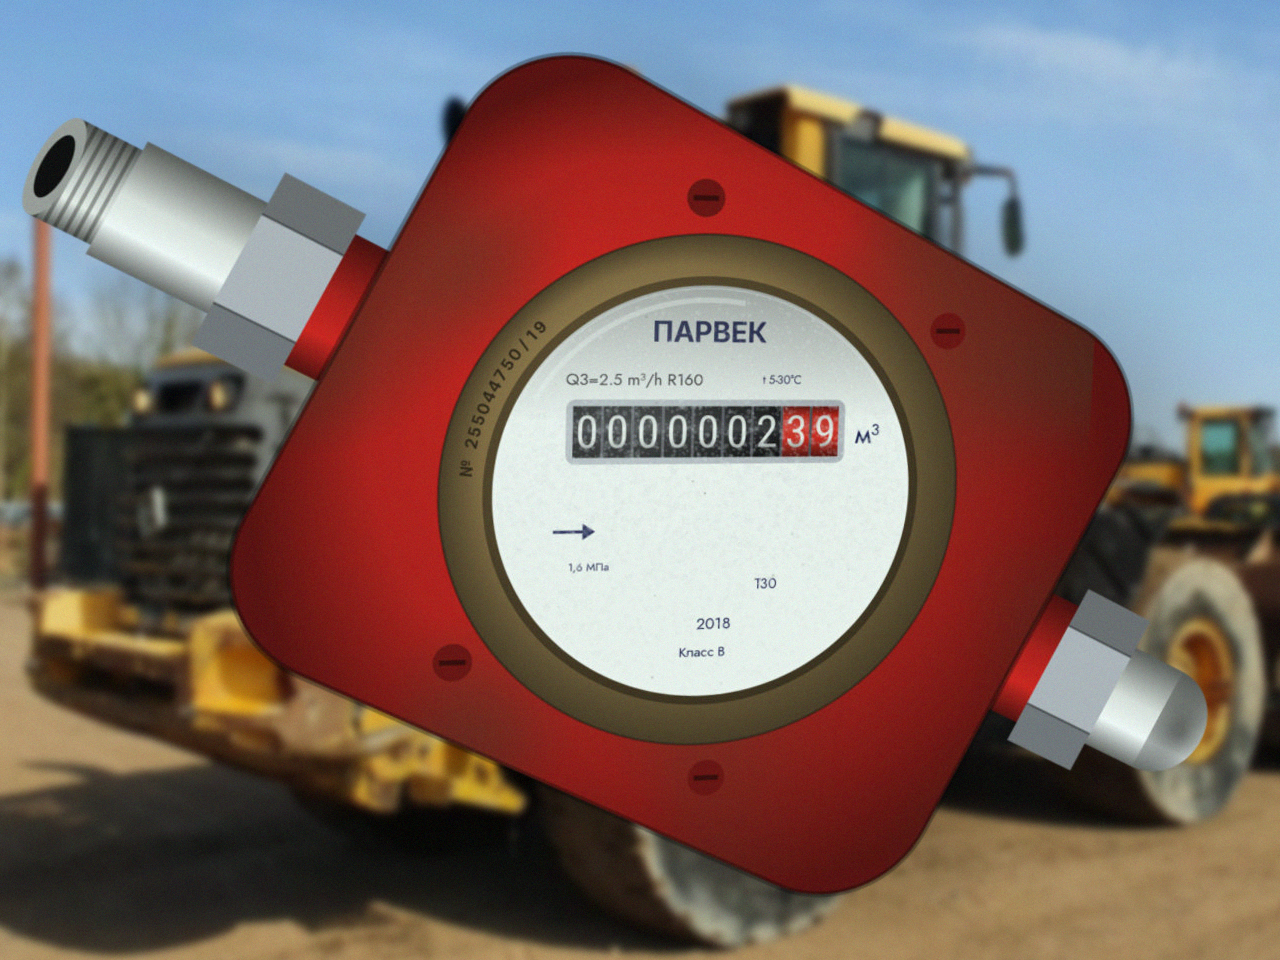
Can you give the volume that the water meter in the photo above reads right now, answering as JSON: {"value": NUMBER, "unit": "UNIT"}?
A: {"value": 2.39, "unit": "m³"}
